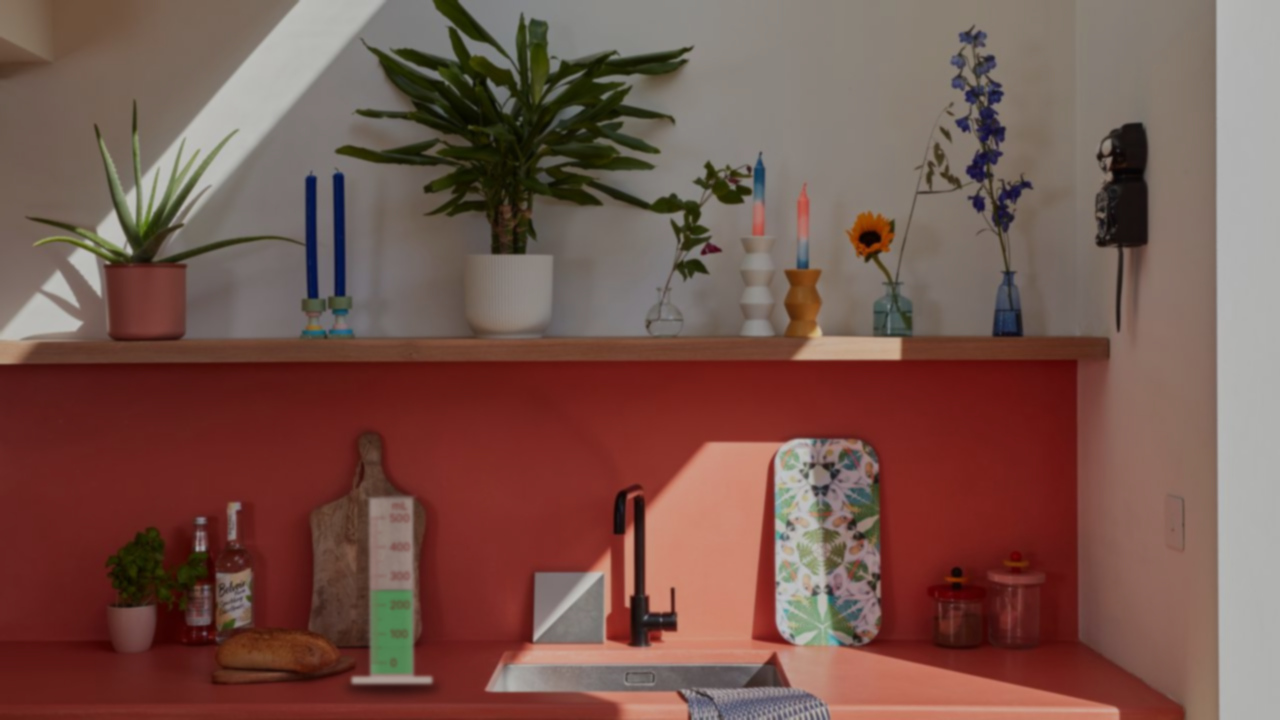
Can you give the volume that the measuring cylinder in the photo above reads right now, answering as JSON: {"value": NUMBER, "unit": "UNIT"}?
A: {"value": 250, "unit": "mL"}
